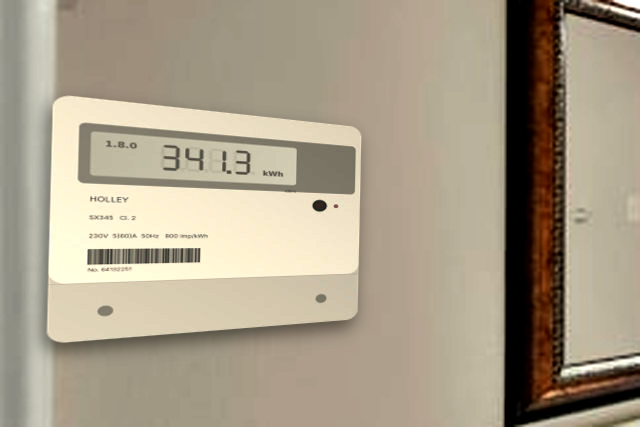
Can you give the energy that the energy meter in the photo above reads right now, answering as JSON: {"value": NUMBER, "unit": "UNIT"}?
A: {"value": 341.3, "unit": "kWh"}
